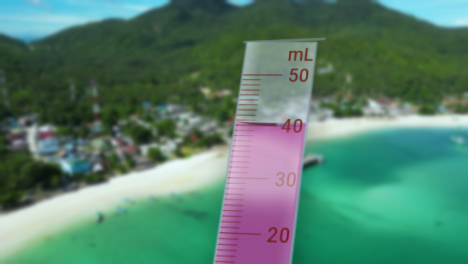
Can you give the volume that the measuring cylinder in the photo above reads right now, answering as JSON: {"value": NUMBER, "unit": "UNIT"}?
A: {"value": 40, "unit": "mL"}
